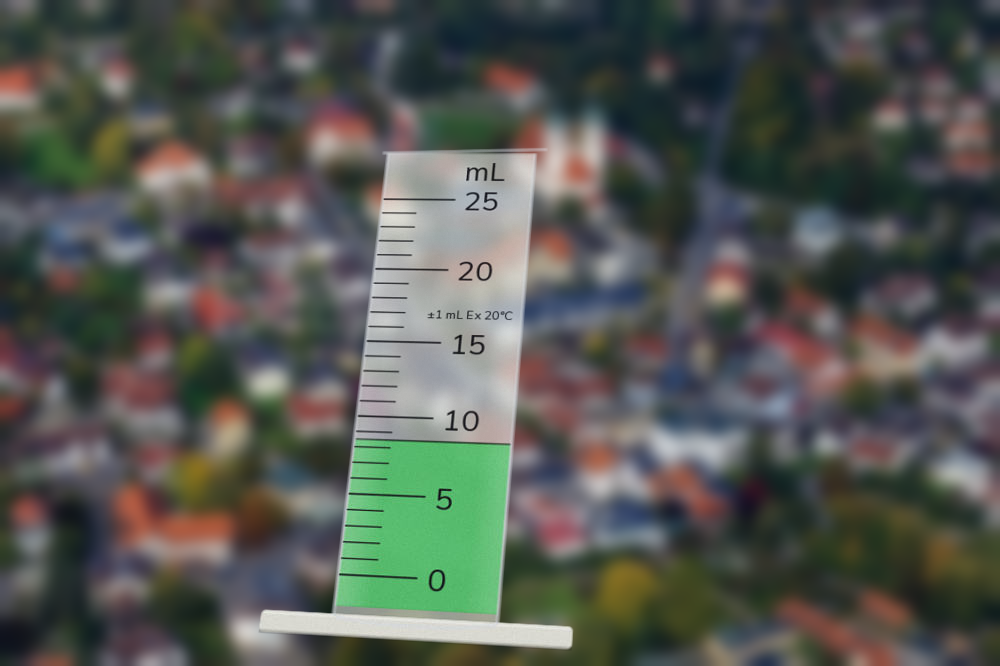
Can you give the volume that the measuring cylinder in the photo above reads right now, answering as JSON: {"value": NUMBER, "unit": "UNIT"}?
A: {"value": 8.5, "unit": "mL"}
